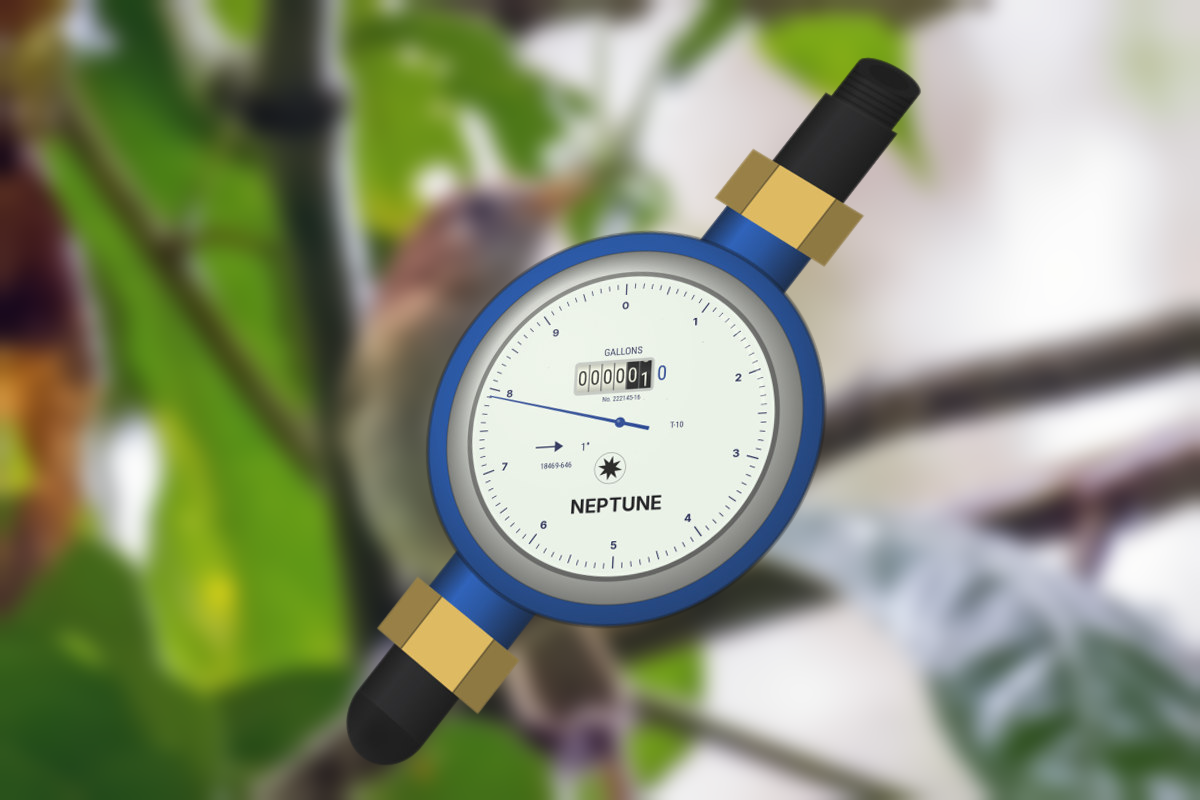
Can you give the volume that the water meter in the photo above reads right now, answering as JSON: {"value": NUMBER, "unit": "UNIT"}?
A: {"value": 7.9, "unit": "gal"}
